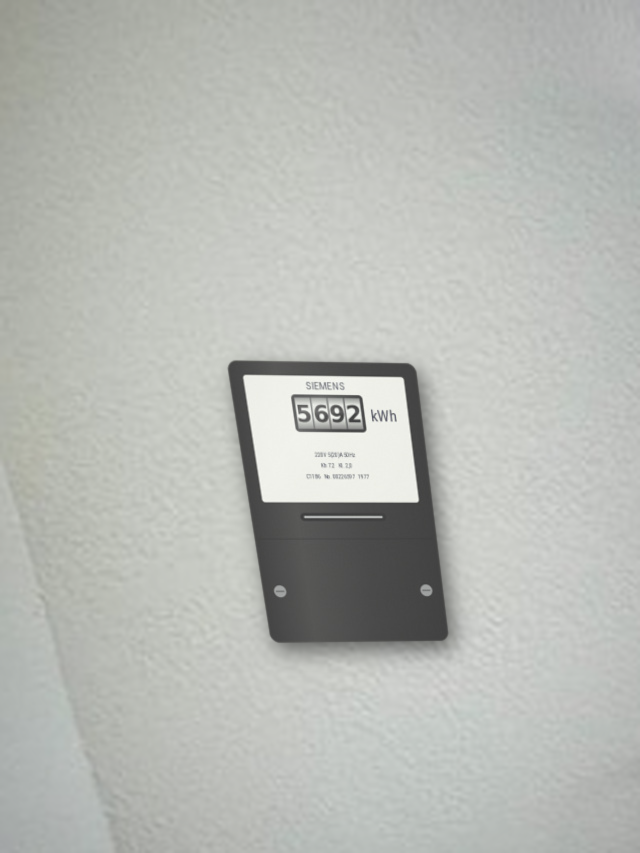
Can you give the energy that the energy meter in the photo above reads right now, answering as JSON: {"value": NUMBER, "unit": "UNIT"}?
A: {"value": 5692, "unit": "kWh"}
